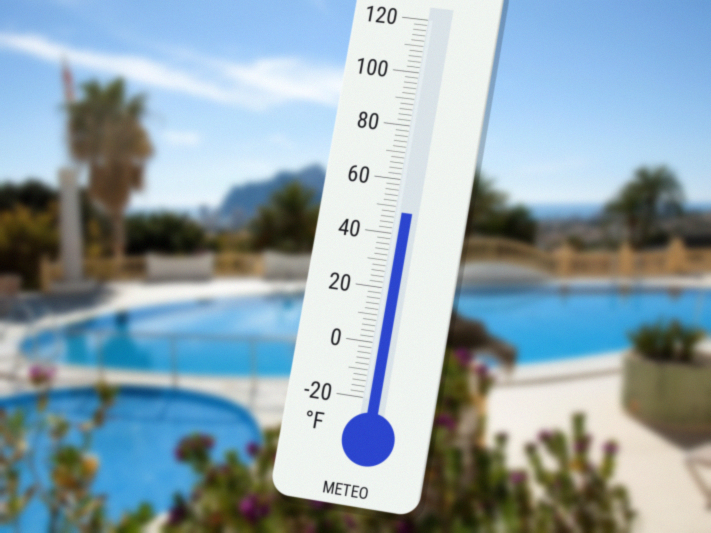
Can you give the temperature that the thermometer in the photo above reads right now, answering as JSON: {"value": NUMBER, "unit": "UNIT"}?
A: {"value": 48, "unit": "°F"}
